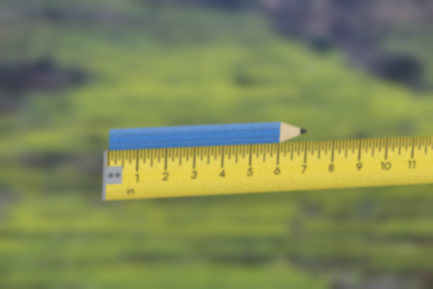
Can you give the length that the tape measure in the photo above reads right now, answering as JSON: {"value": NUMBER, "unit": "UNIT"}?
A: {"value": 7, "unit": "in"}
